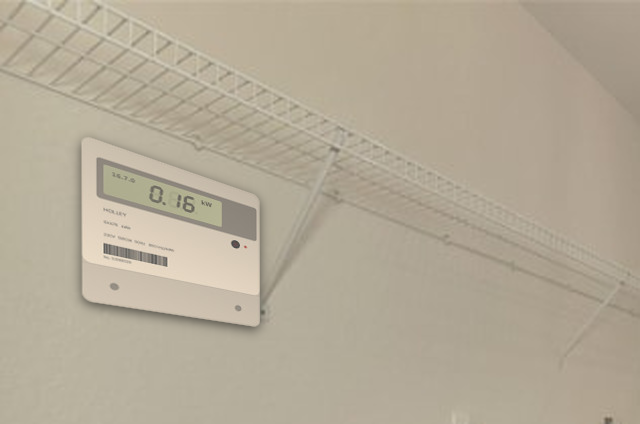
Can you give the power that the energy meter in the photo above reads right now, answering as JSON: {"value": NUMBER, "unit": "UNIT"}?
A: {"value": 0.16, "unit": "kW"}
